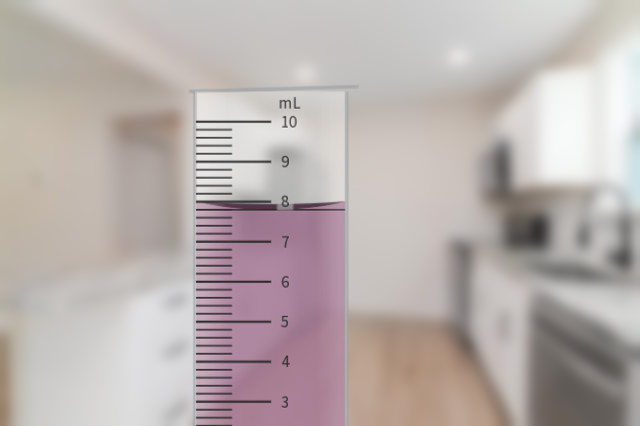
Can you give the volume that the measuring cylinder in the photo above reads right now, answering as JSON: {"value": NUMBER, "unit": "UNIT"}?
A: {"value": 7.8, "unit": "mL"}
